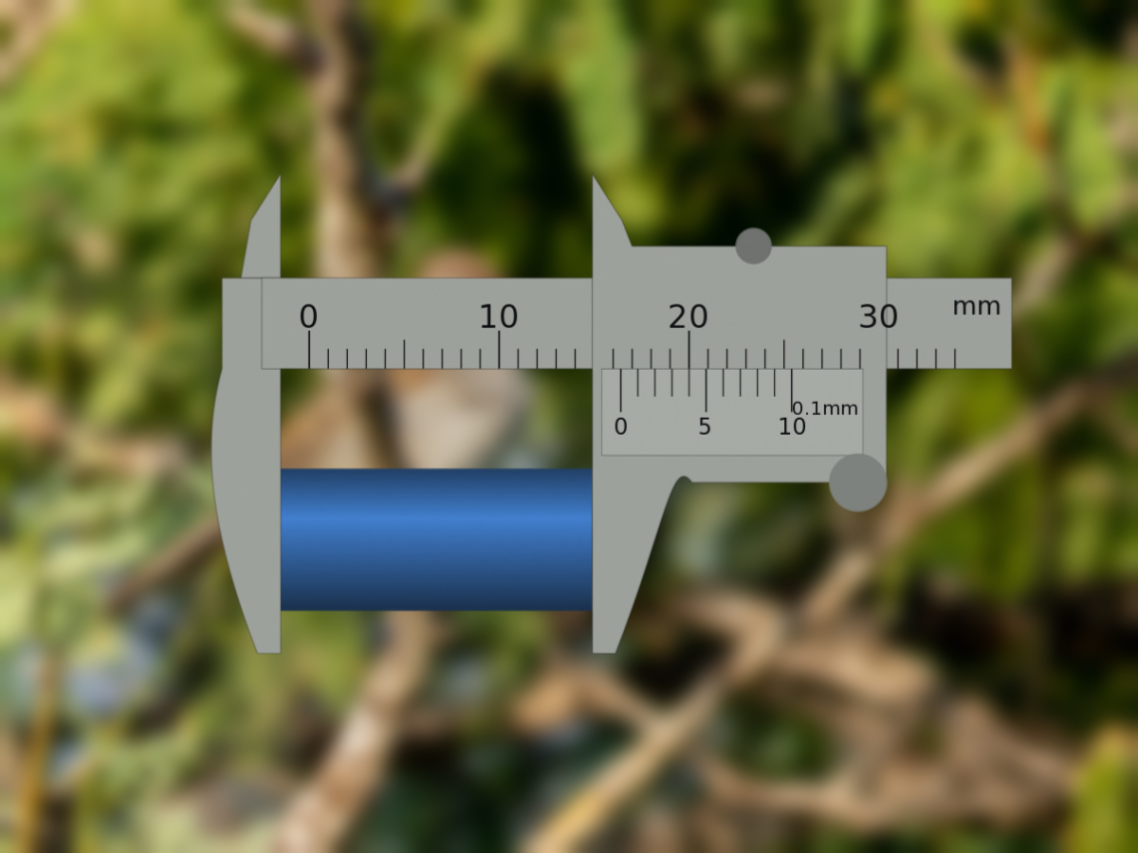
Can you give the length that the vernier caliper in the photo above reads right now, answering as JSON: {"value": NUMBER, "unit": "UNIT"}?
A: {"value": 16.4, "unit": "mm"}
